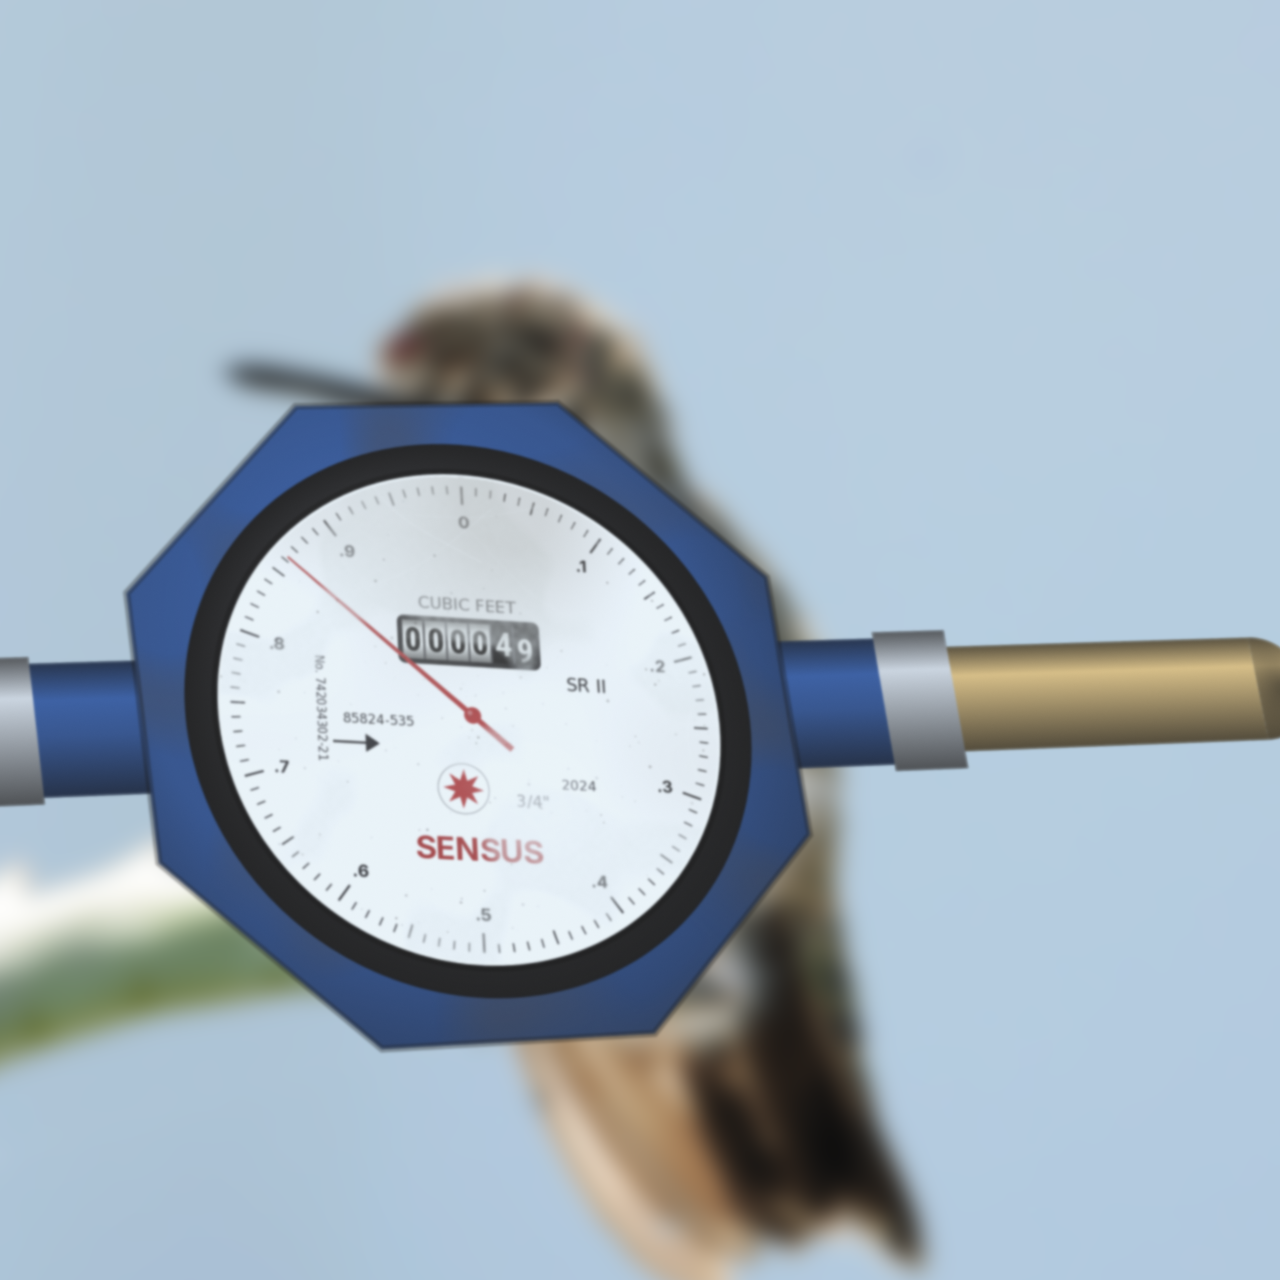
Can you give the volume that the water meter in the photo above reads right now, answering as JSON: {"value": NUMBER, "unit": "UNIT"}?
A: {"value": 48.86, "unit": "ft³"}
